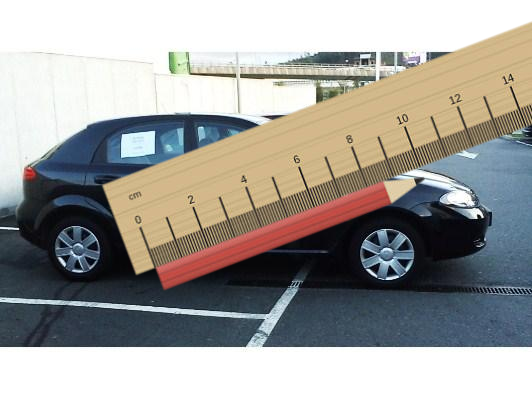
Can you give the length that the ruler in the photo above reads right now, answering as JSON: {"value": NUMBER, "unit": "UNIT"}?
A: {"value": 10, "unit": "cm"}
